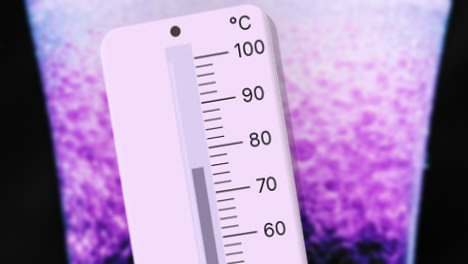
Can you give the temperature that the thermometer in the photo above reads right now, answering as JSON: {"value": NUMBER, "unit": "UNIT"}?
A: {"value": 76, "unit": "°C"}
